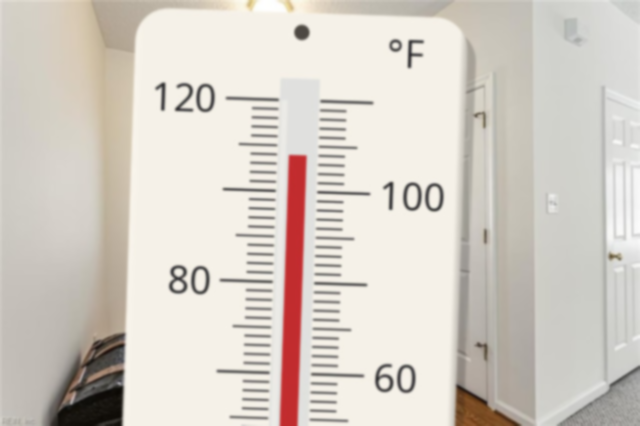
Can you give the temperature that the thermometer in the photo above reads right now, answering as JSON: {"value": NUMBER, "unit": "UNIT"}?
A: {"value": 108, "unit": "°F"}
